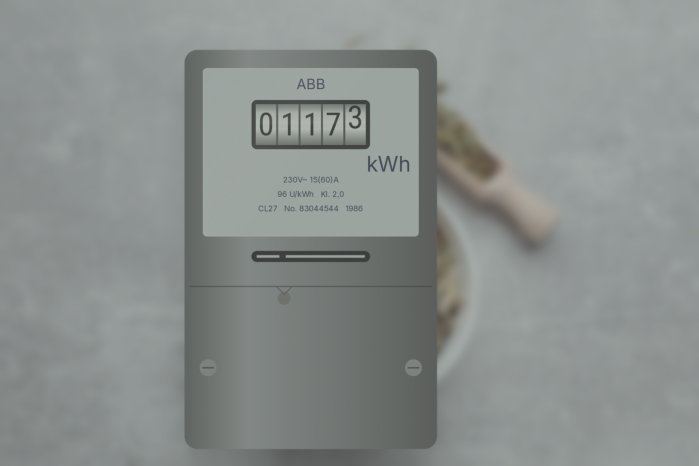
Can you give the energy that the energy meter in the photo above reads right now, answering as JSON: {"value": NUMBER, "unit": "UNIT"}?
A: {"value": 1173, "unit": "kWh"}
